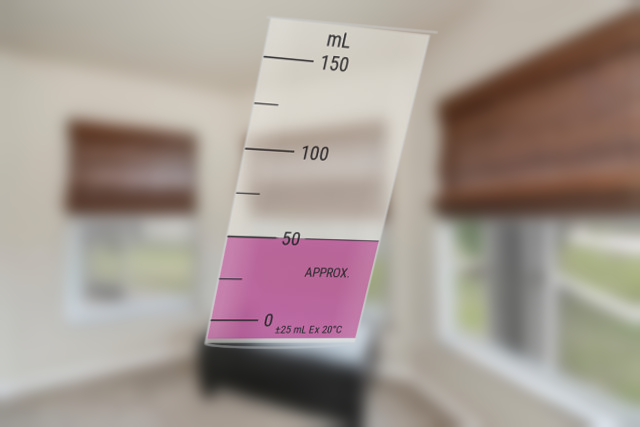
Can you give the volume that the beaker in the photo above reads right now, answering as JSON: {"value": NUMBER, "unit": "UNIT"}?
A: {"value": 50, "unit": "mL"}
